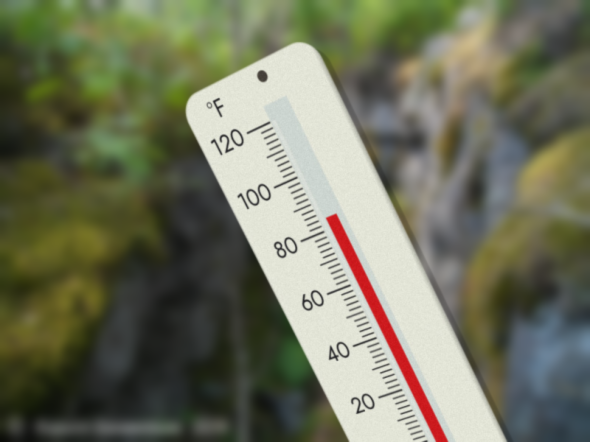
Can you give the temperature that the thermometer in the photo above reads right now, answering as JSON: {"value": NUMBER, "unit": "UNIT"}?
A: {"value": 84, "unit": "°F"}
